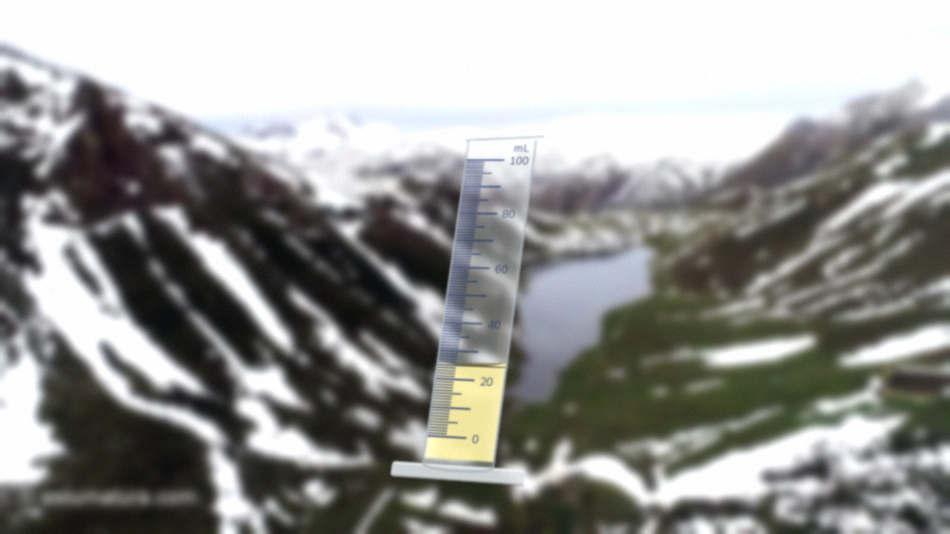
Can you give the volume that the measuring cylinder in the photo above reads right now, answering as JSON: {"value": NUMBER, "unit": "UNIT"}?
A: {"value": 25, "unit": "mL"}
